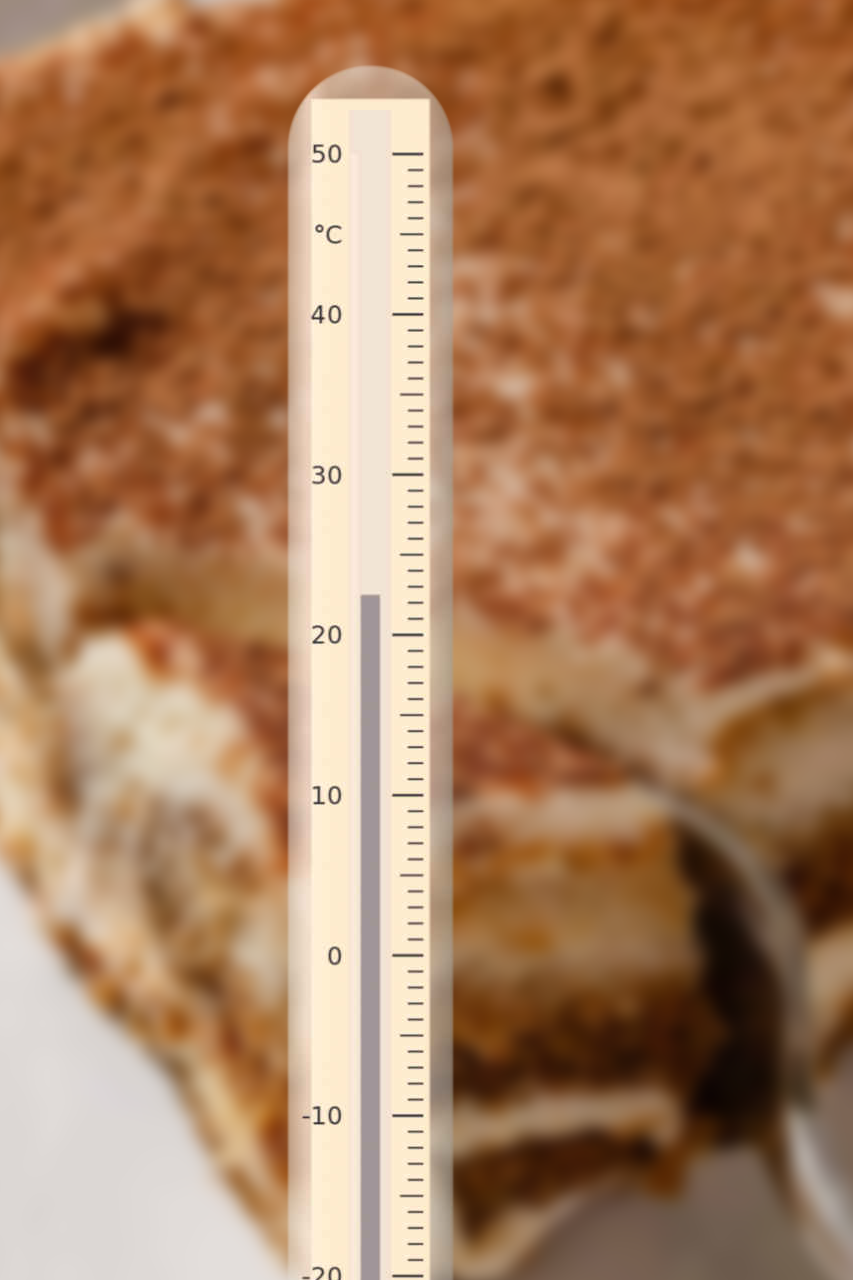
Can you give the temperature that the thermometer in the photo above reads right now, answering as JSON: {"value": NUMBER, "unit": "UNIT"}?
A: {"value": 22.5, "unit": "°C"}
